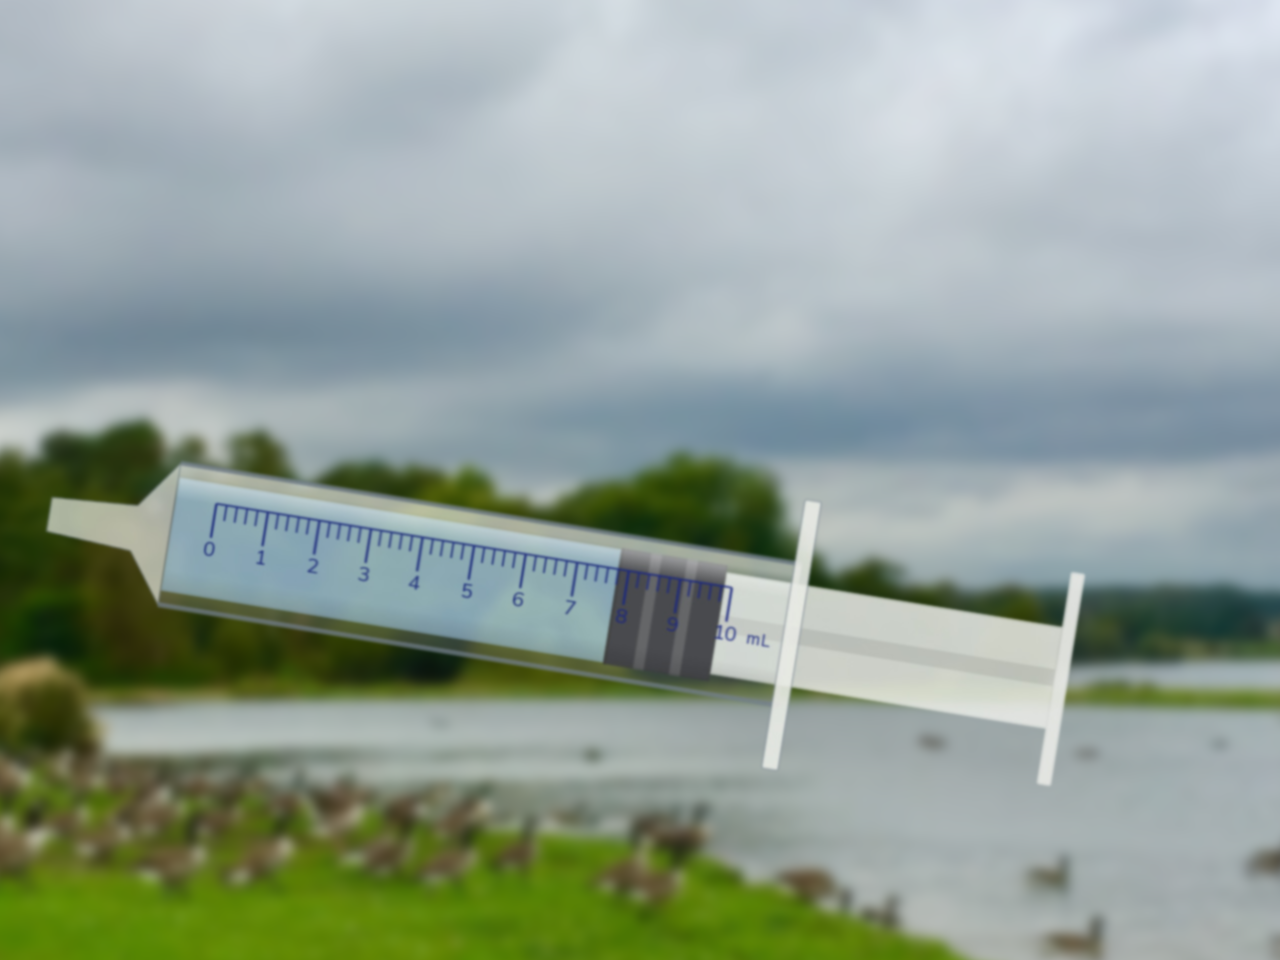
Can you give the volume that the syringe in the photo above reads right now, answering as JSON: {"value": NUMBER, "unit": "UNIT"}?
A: {"value": 7.8, "unit": "mL"}
